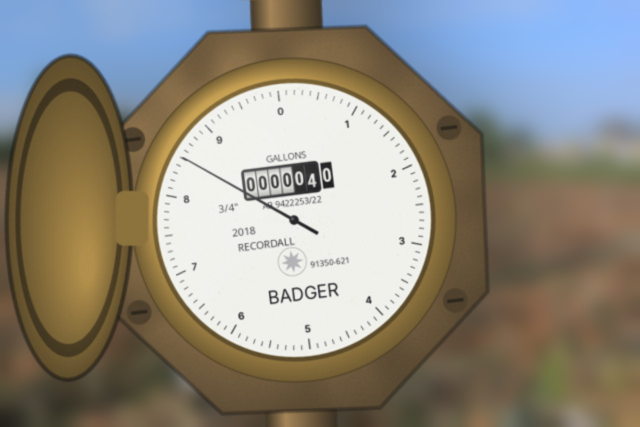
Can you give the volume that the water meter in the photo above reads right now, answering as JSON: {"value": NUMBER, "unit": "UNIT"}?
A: {"value": 38.5, "unit": "gal"}
